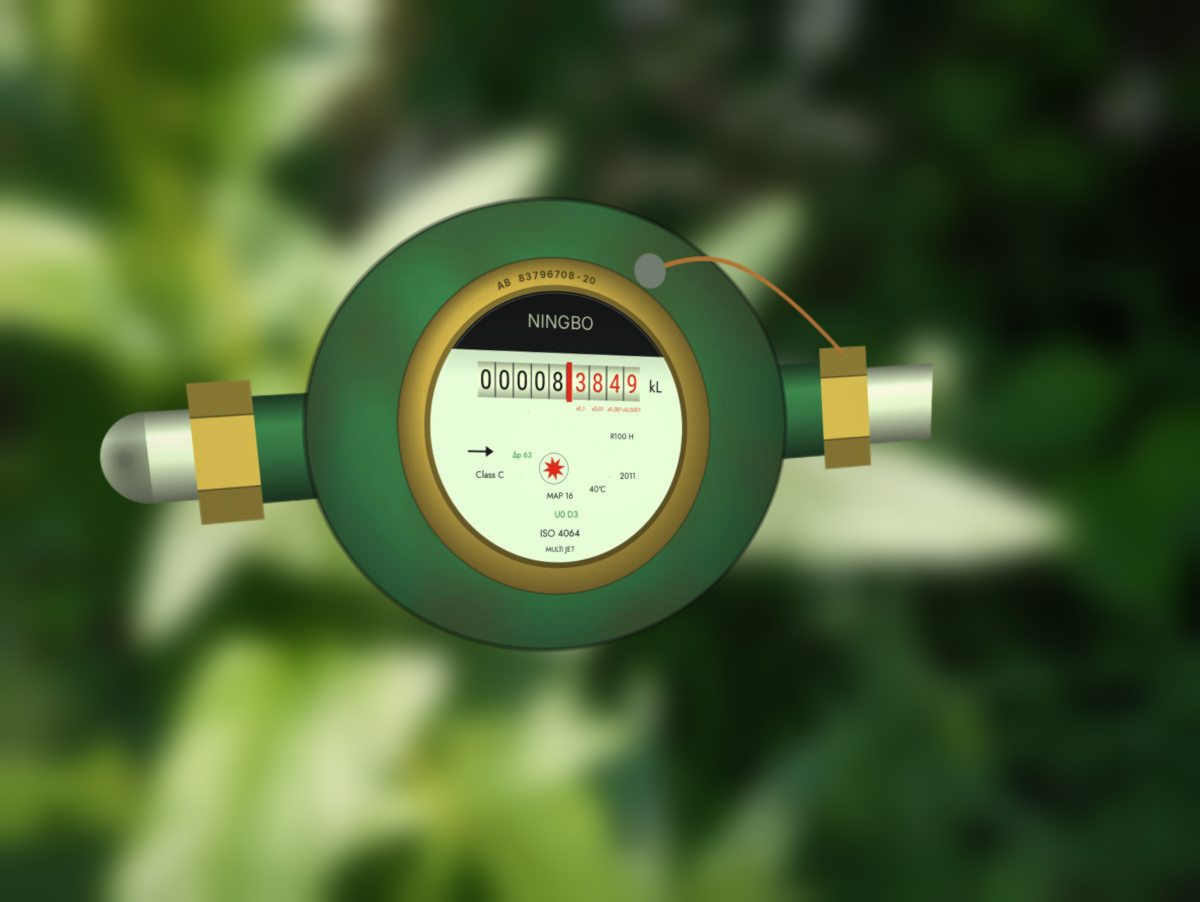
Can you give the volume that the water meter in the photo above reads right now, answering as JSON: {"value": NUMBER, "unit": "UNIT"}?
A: {"value": 8.3849, "unit": "kL"}
